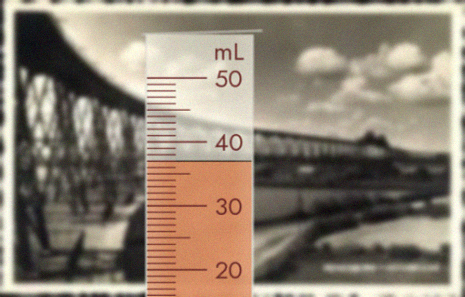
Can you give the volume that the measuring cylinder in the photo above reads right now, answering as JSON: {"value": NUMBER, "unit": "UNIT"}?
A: {"value": 37, "unit": "mL"}
